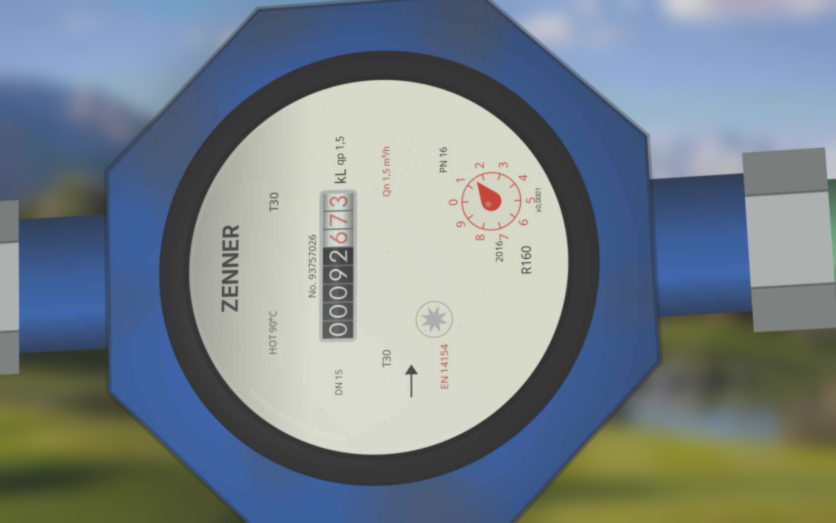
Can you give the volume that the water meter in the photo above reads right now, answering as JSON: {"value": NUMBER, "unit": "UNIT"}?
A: {"value": 92.6731, "unit": "kL"}
